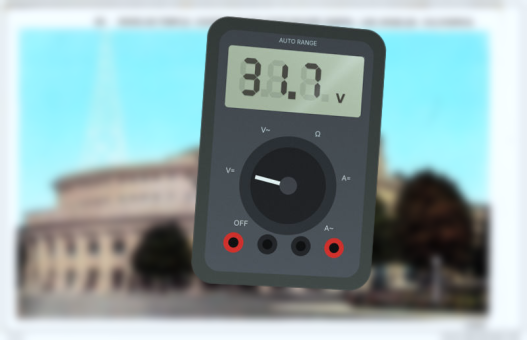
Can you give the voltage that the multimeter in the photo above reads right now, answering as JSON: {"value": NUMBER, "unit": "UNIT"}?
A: {"value": 31.7, "unit": "V"}
